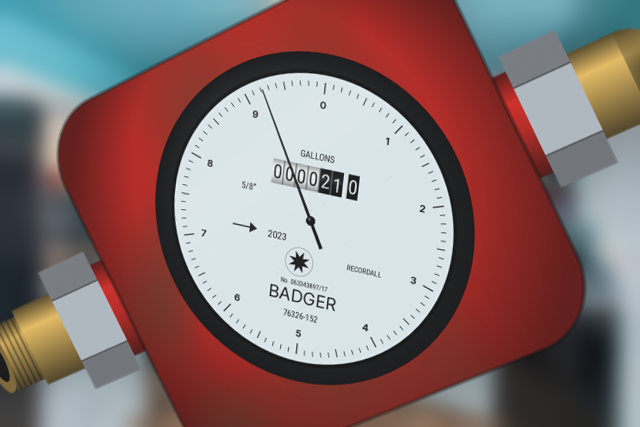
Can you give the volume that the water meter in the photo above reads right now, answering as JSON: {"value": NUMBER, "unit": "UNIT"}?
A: {"value": 209.2, "unit": "gal"}
